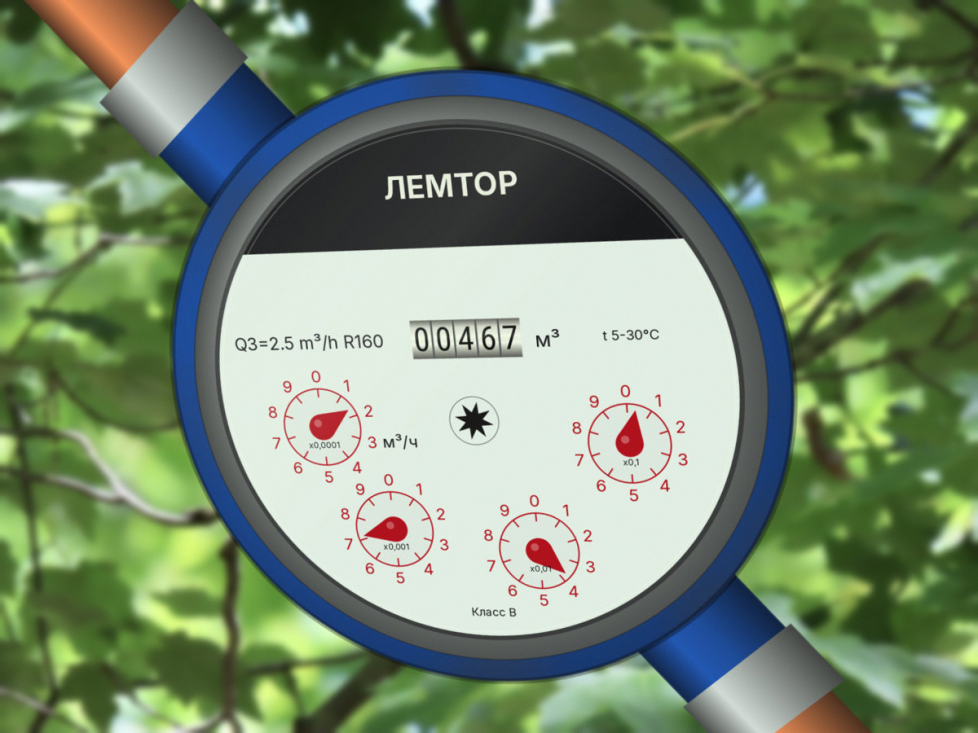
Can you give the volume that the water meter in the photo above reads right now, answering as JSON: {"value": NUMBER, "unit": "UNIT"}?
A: {"value": 467.0371, "unit": "m³"}
